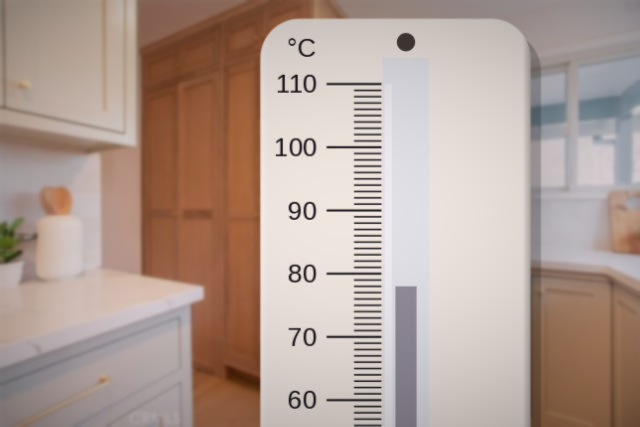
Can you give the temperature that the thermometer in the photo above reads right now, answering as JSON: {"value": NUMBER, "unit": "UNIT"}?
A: {"value": 78, "unit": "°C"}
